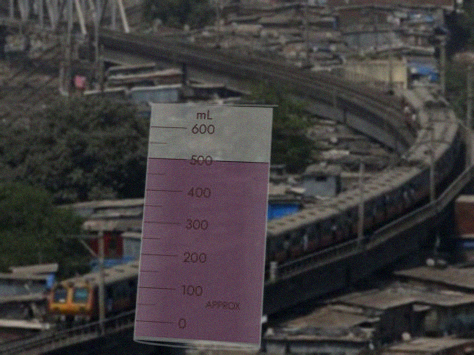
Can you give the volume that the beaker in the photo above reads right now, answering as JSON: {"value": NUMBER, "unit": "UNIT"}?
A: {"value": 500, "unit": "mL"}
